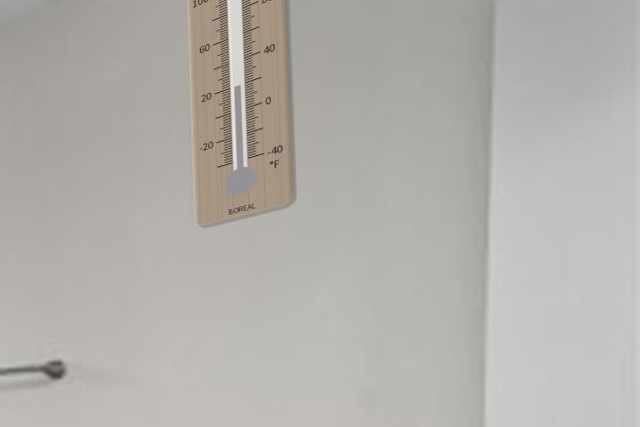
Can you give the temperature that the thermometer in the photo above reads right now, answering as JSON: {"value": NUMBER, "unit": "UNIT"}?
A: {"value": 20, "unit": "°F"}
